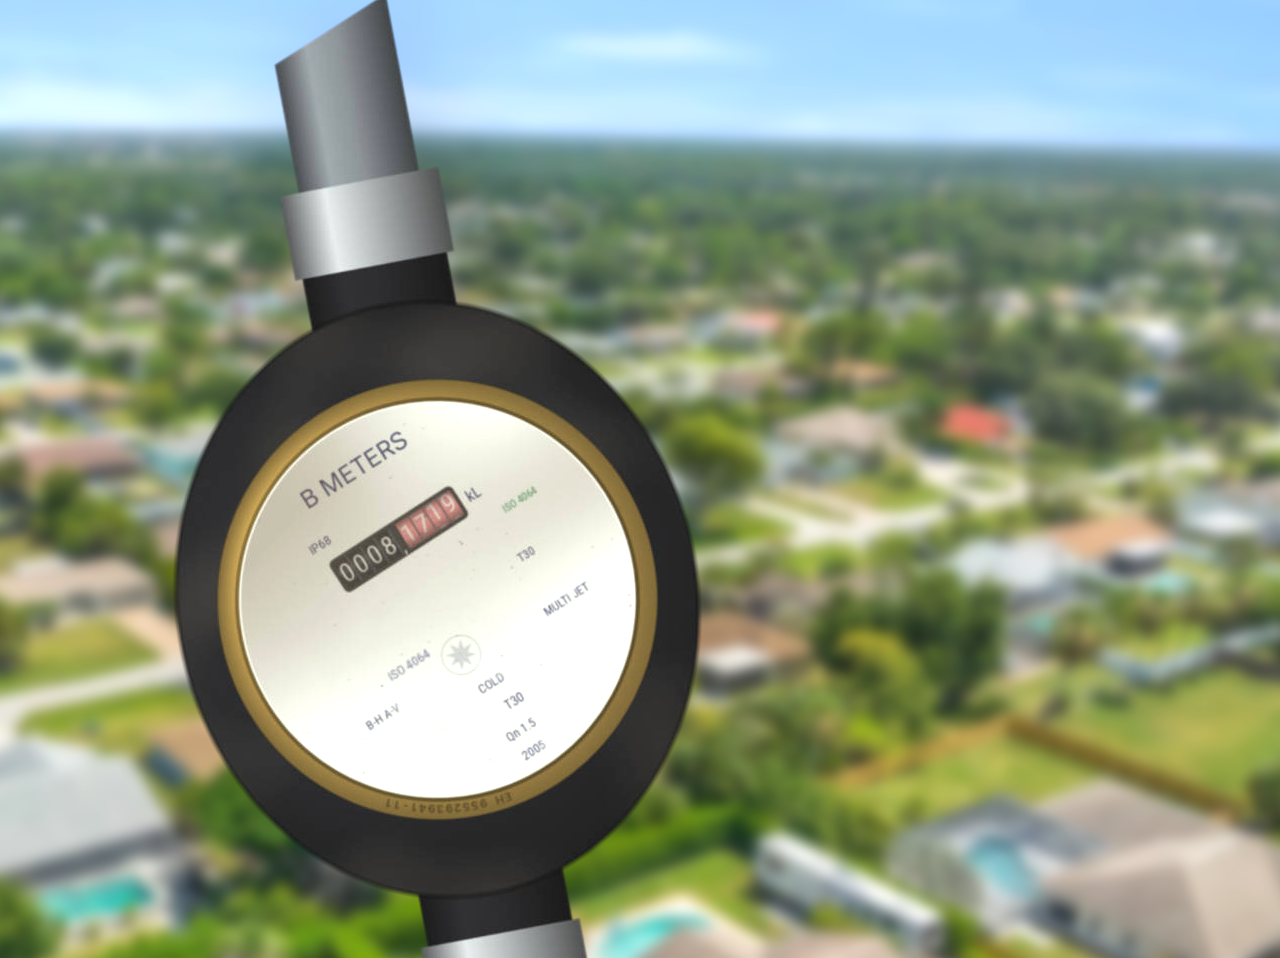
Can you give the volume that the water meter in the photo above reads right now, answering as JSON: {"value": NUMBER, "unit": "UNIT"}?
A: {"value": 8.1719, "unit": "kL"}
